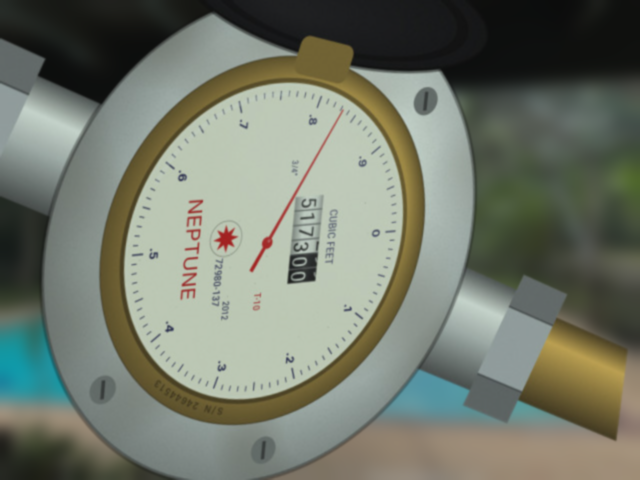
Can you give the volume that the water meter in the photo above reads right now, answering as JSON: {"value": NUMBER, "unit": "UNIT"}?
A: {"value": 517299.83, "unit": "ft³"}
